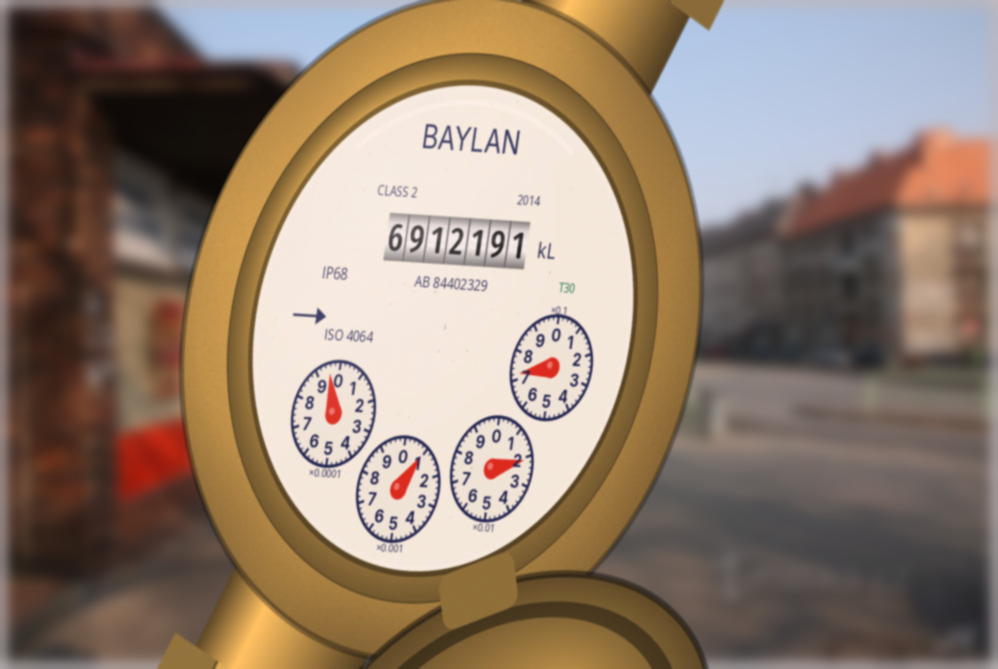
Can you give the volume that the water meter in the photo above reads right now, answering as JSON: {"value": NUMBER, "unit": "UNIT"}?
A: {"value": 6912191.7209, "unit": "kL"}
